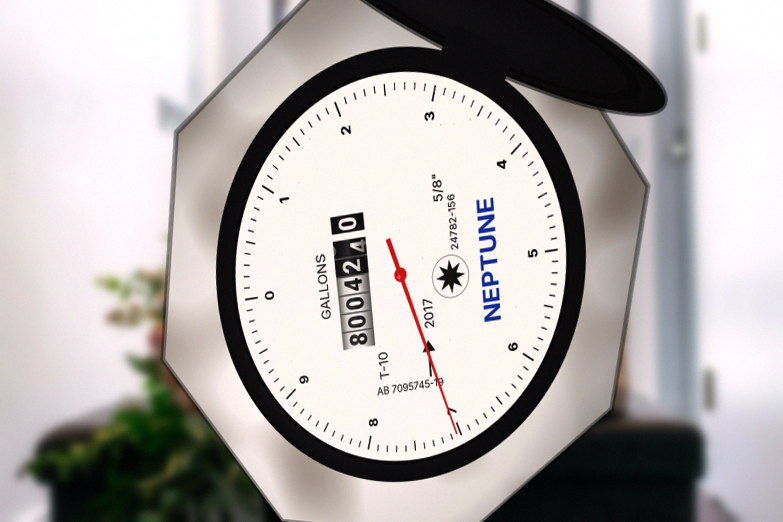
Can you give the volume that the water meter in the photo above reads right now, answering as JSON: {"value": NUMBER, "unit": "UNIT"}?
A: {"value": 8004237.0, "unit": "gal"}
